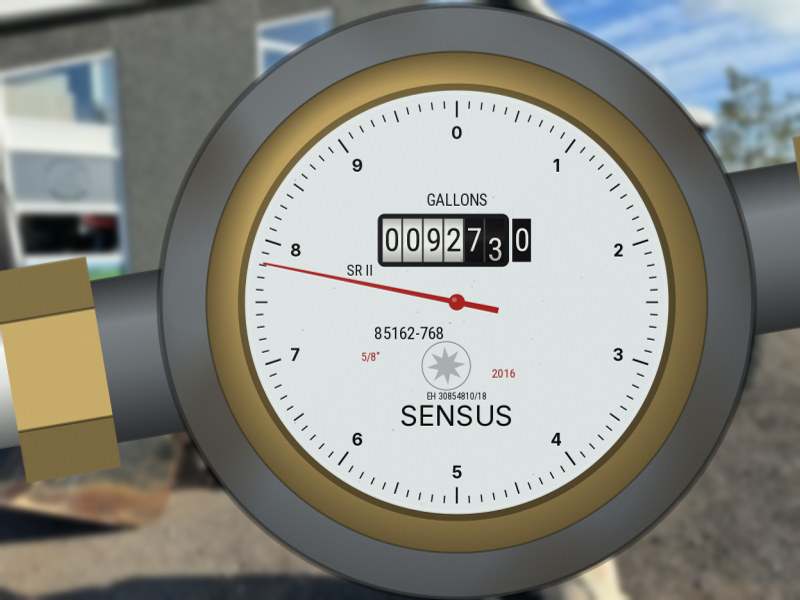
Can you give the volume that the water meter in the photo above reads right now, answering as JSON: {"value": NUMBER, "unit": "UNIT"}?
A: {"value": 92727.8, "unit": "gal"}
